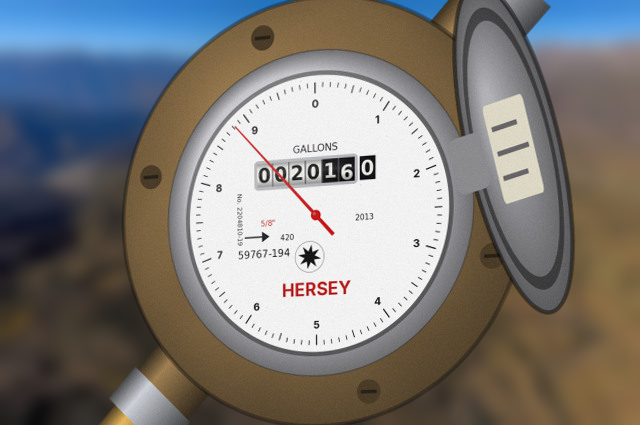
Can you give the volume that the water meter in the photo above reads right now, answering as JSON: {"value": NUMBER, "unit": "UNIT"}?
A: {"value": 20158.8, "unit": "gal"}
